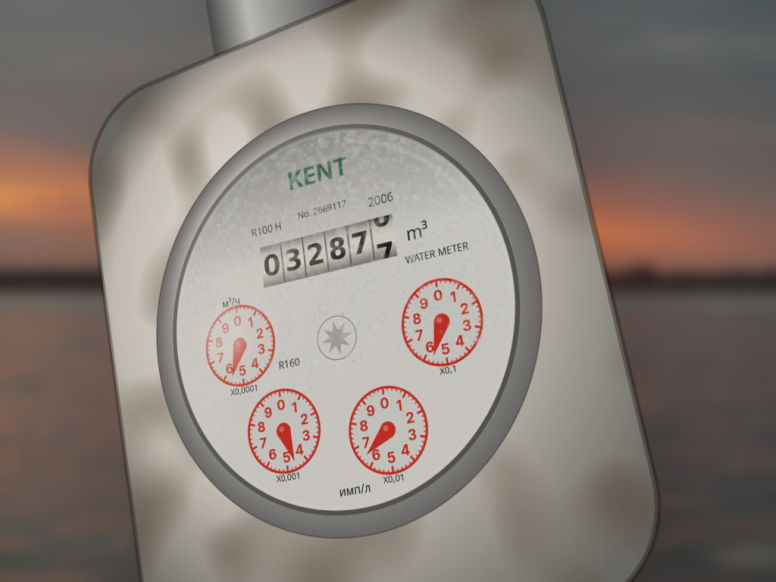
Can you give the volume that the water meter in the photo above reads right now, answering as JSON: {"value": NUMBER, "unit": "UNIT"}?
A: {"value": 32876.5645, "unit": "m³"}
